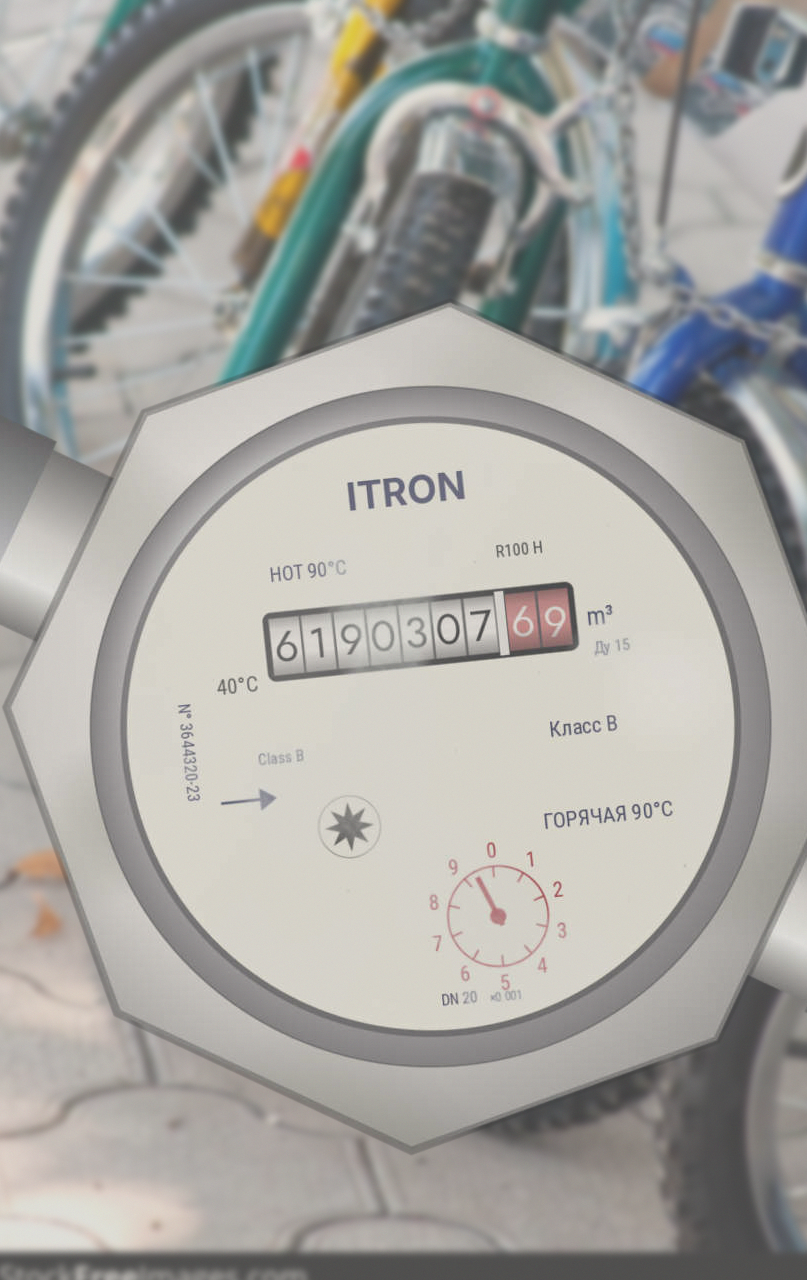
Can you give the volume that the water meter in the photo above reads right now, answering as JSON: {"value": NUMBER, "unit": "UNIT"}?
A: {"value": 6190307.689, "unit": "m³"}
